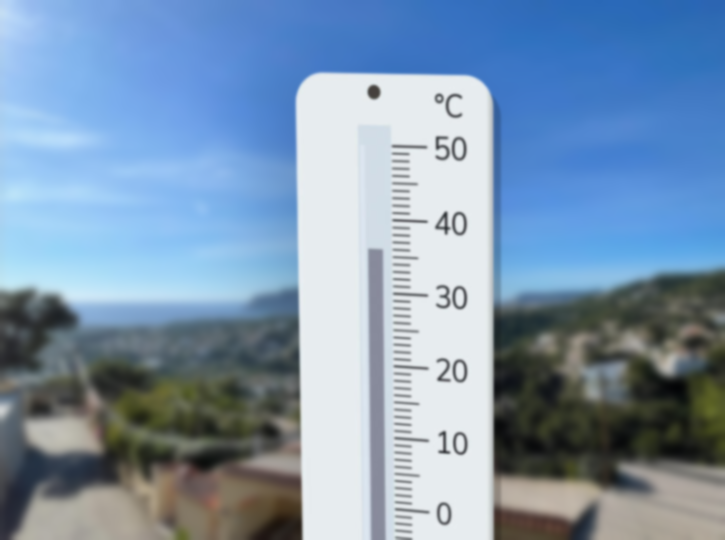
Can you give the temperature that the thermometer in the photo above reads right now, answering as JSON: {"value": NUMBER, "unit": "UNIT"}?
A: {"value": 36, "unit": "°C"}
